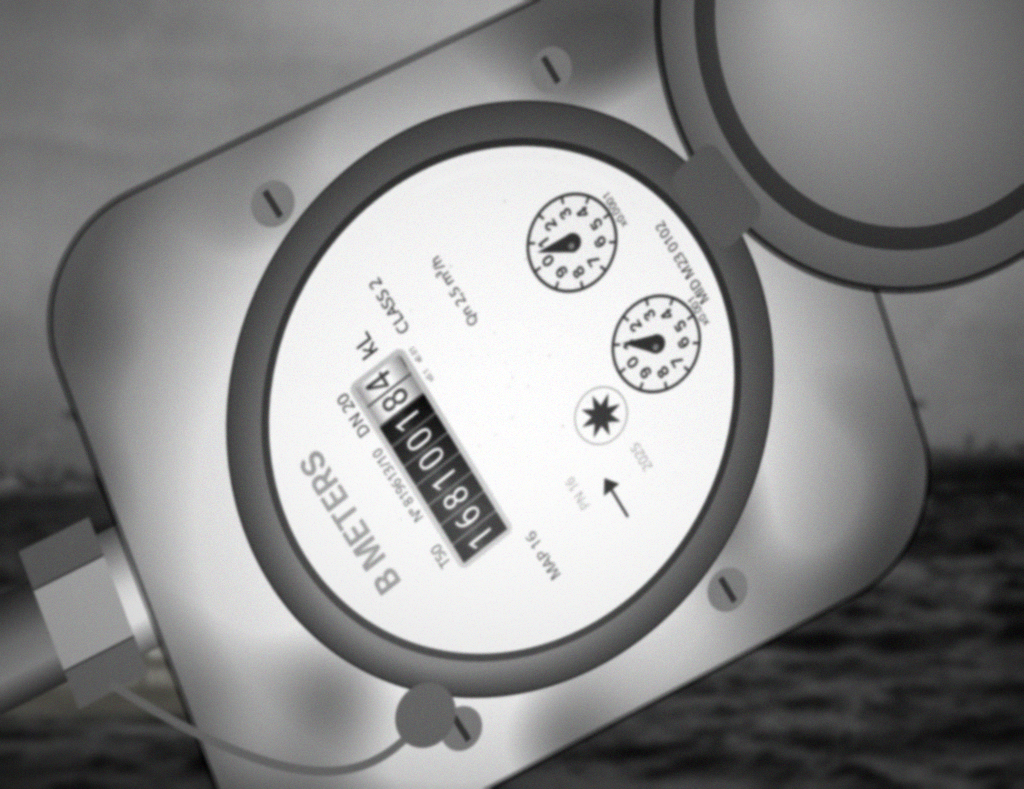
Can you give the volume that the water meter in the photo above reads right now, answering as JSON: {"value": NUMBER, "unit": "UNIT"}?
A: {"value": 1681001.8410, "unit": "kL"}
